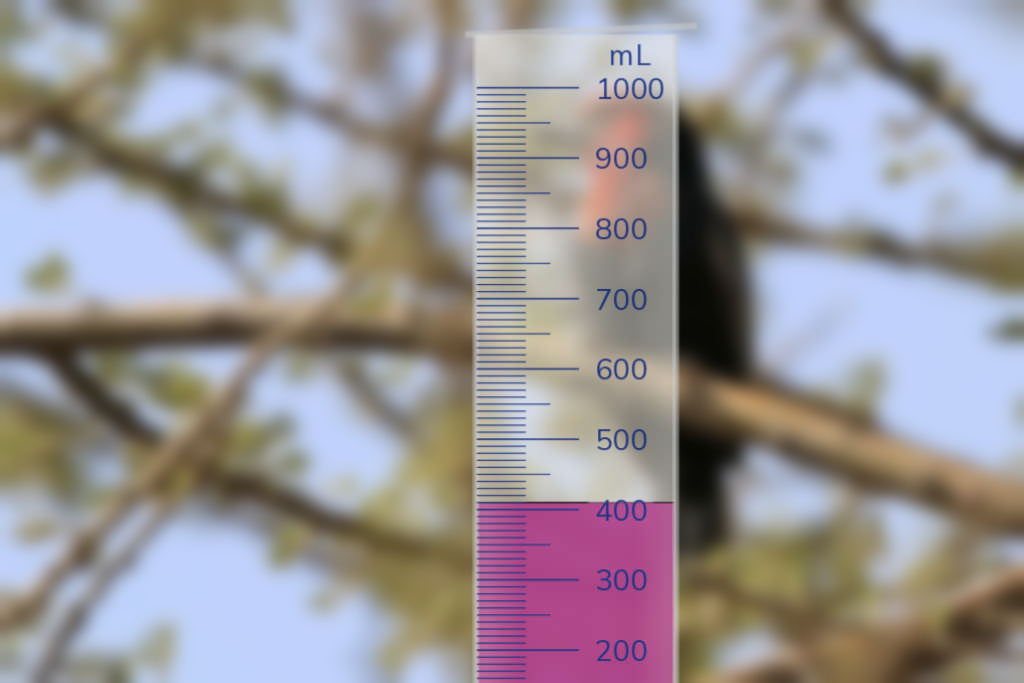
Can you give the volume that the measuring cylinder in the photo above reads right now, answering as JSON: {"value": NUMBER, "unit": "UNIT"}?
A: {"value": 410, "unit": "mL"}
